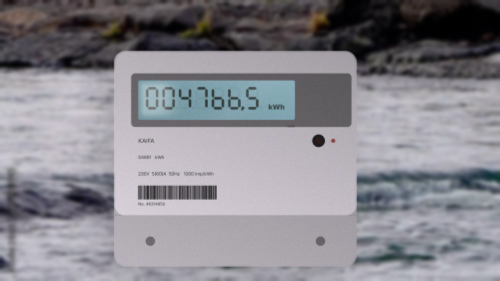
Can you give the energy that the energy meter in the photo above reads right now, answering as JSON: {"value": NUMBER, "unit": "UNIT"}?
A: {"value": 4766.5, "unit": "kWh"}
